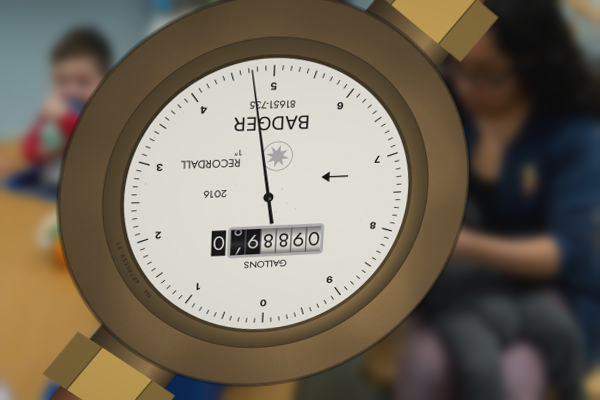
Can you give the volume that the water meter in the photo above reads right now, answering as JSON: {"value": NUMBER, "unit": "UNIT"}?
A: {"value": 988974.7, "unit": "gal"}
